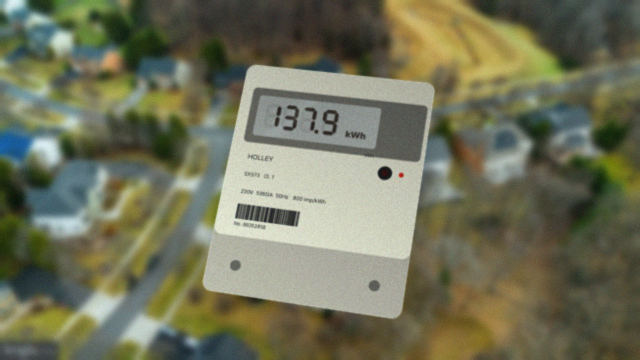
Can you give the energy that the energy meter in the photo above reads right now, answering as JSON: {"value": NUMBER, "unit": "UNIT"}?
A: {"value": 137.9, "unit": "kWh"}
